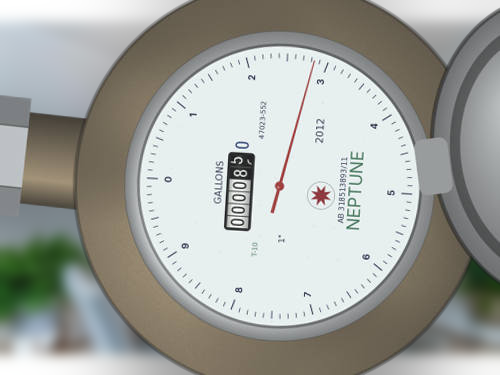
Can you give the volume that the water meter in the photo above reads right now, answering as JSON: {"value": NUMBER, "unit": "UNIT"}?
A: {"value": 852.8, "unit": "gal"}
